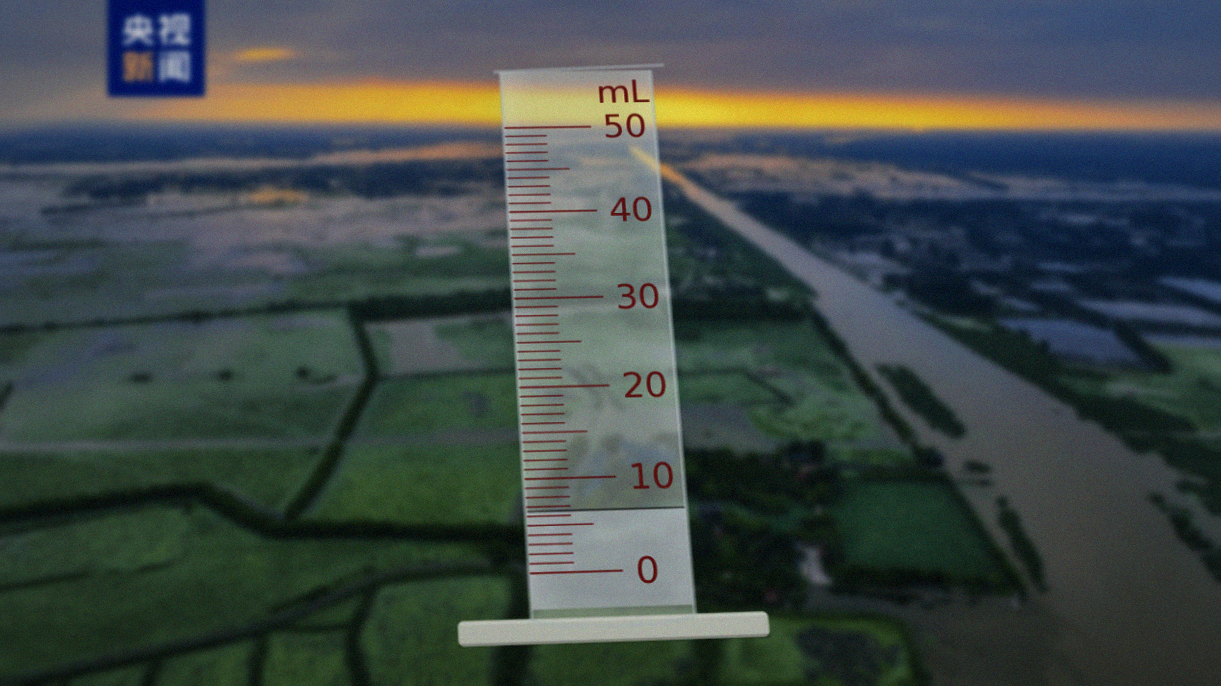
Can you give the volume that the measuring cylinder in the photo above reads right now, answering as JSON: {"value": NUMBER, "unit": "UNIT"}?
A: {"value": 6.5, "unit": "mL"}
